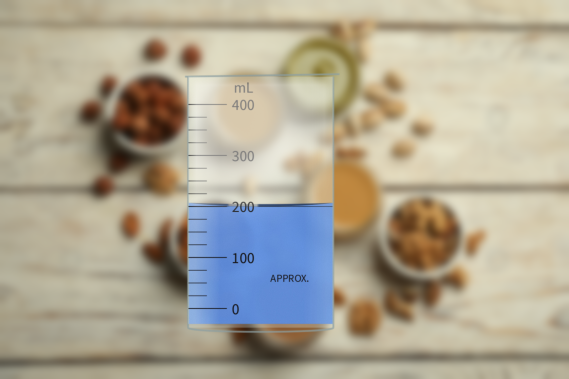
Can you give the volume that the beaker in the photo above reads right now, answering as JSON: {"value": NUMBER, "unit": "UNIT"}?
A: {"value": 200, "unit": "mL"}
